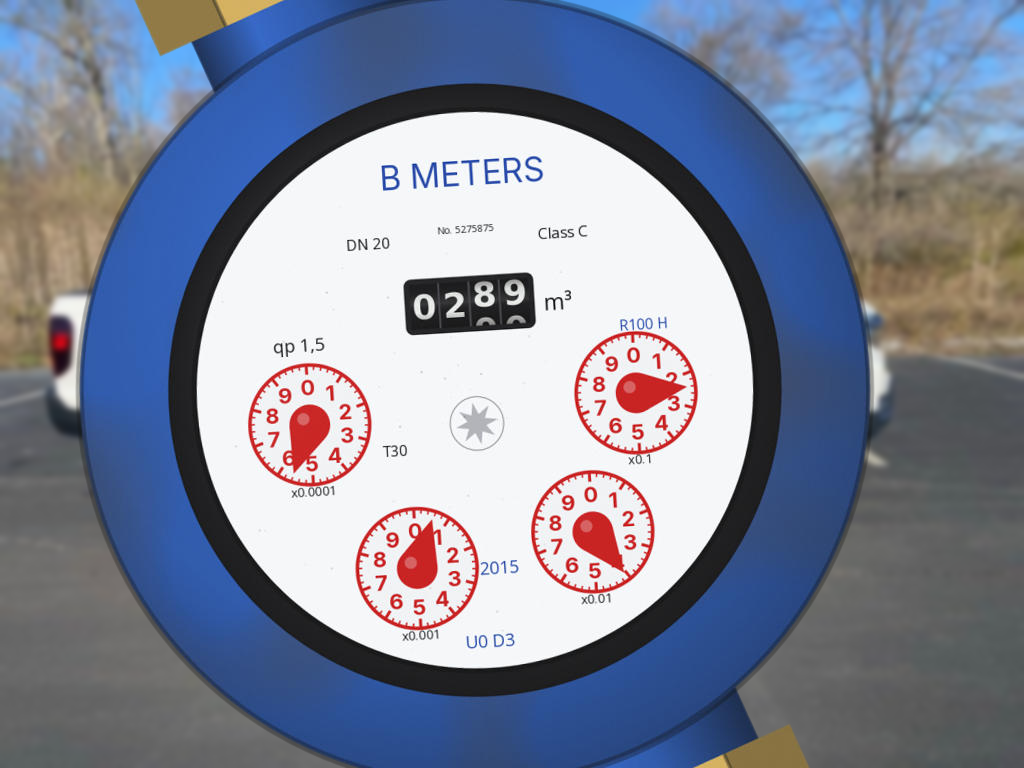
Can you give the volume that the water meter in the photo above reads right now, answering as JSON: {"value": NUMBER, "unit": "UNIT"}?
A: {"value": 289.2405, "unit": "m³"}
